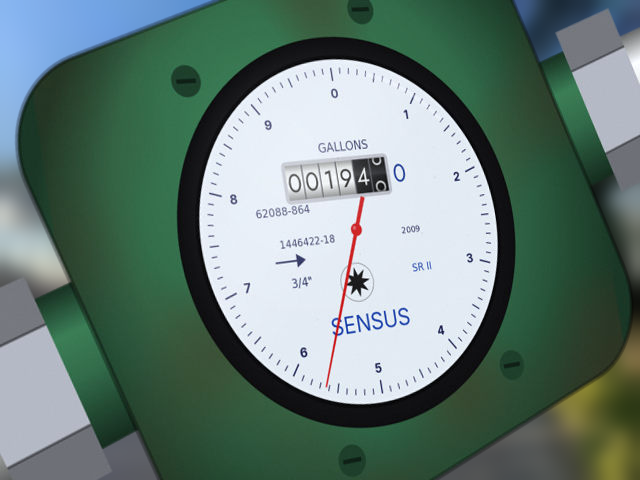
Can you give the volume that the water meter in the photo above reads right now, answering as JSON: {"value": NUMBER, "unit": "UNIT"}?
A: {"value": 19485.6, "unit": "gal"}
